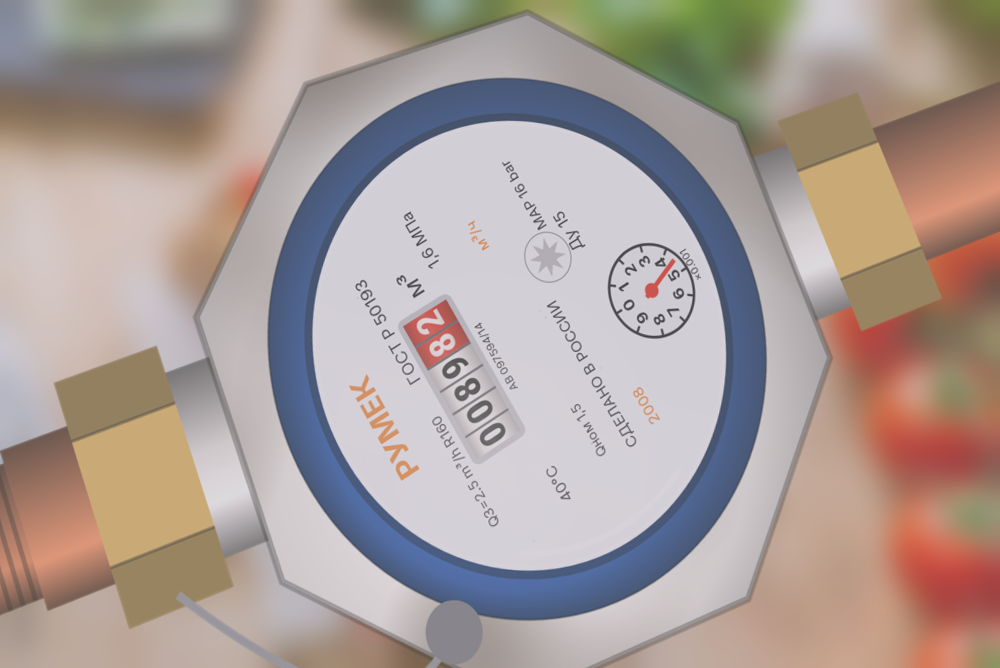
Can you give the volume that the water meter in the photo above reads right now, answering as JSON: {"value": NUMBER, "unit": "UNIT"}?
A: {"value": 89.824, "unit": "m³"}
